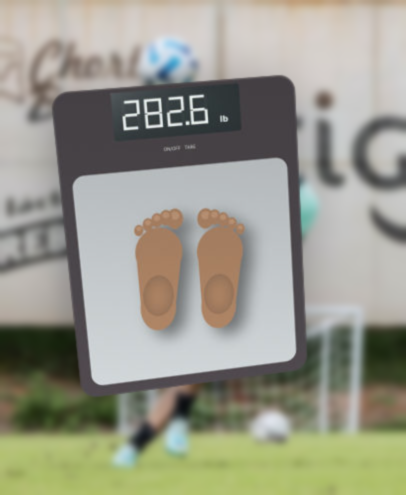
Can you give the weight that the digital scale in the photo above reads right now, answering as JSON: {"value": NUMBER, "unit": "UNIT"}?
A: {"value": 282.6, "unit": "lb"}
